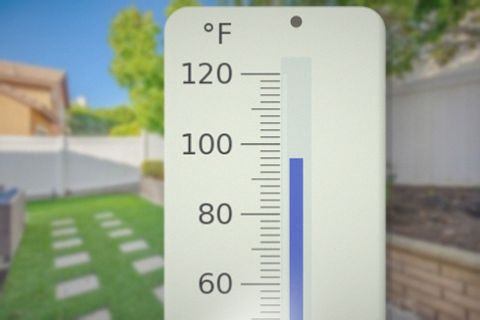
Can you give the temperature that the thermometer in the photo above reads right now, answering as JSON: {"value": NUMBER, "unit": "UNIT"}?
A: {"value": 96, "unit": "°F"}
